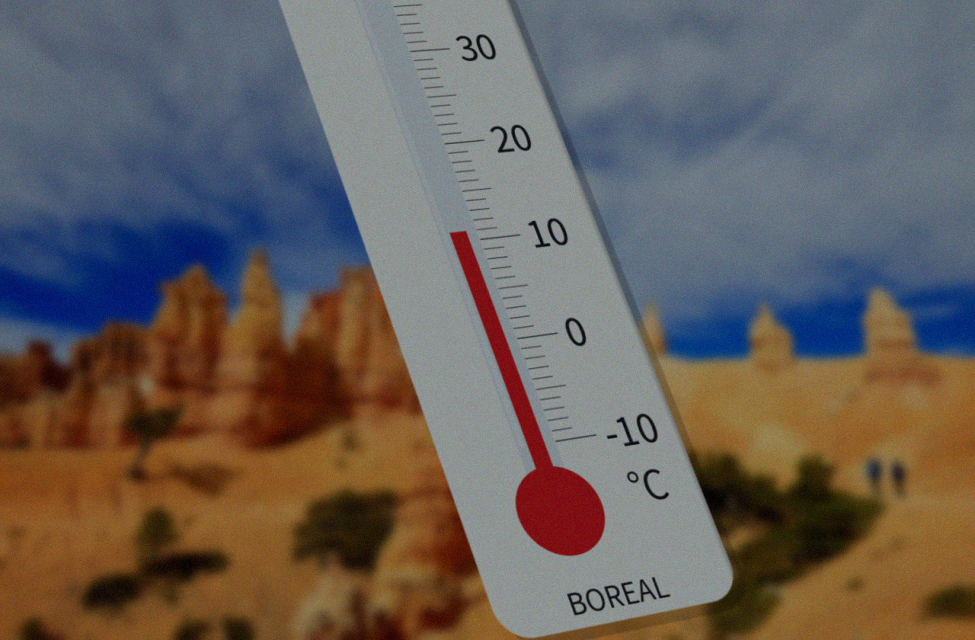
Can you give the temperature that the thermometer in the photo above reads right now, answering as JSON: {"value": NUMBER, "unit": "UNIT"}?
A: {"value": 11, "unit": "°C"}
